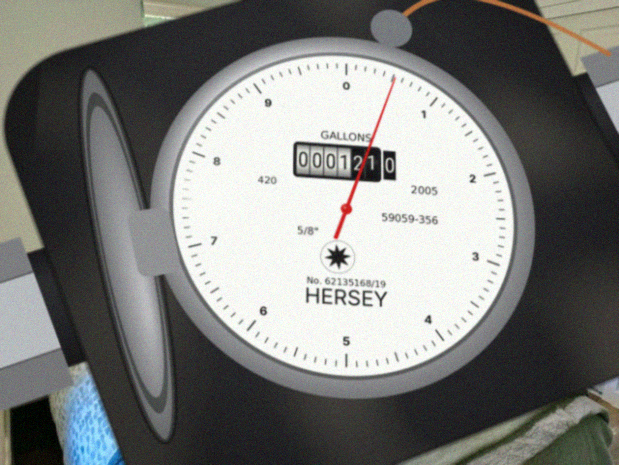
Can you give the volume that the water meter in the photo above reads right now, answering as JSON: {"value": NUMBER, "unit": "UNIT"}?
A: {"value": 1210.5, "unit": "gal"}
